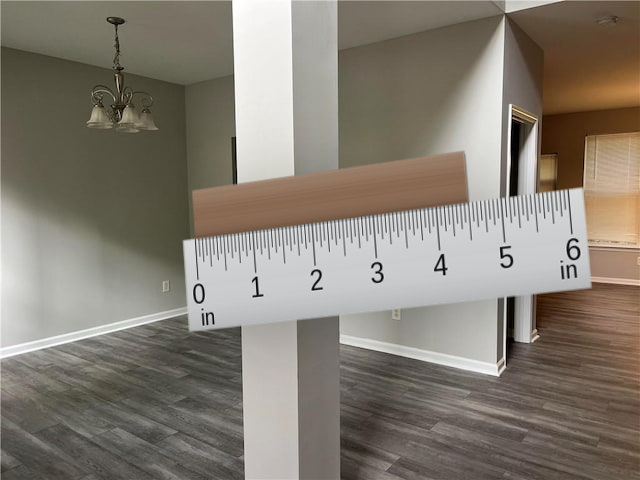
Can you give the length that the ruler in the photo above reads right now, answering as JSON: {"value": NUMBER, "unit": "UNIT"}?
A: {"value": 4.5, "unit": "in"}
